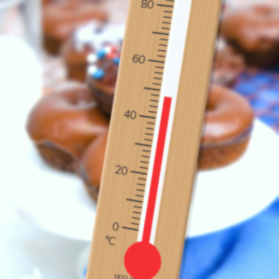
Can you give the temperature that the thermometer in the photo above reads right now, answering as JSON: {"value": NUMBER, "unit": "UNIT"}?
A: {"value": 48, "unit": "°C"}
